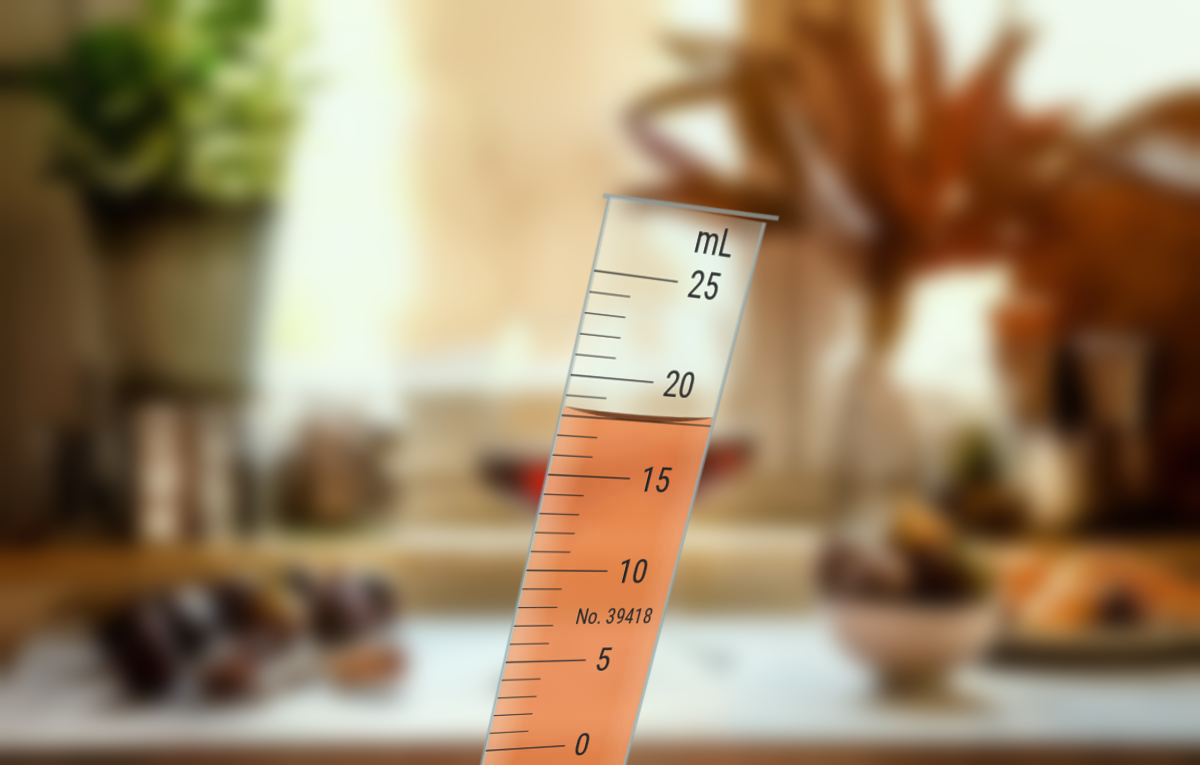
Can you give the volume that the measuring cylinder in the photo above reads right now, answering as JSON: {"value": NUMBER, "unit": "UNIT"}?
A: {"value": 18, "unit": "mL"}
